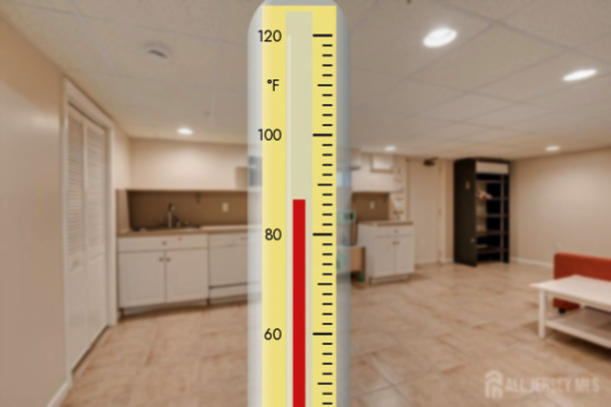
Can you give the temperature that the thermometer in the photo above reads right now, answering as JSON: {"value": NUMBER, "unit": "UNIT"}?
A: {"value": 87, "unit": "°F"}
